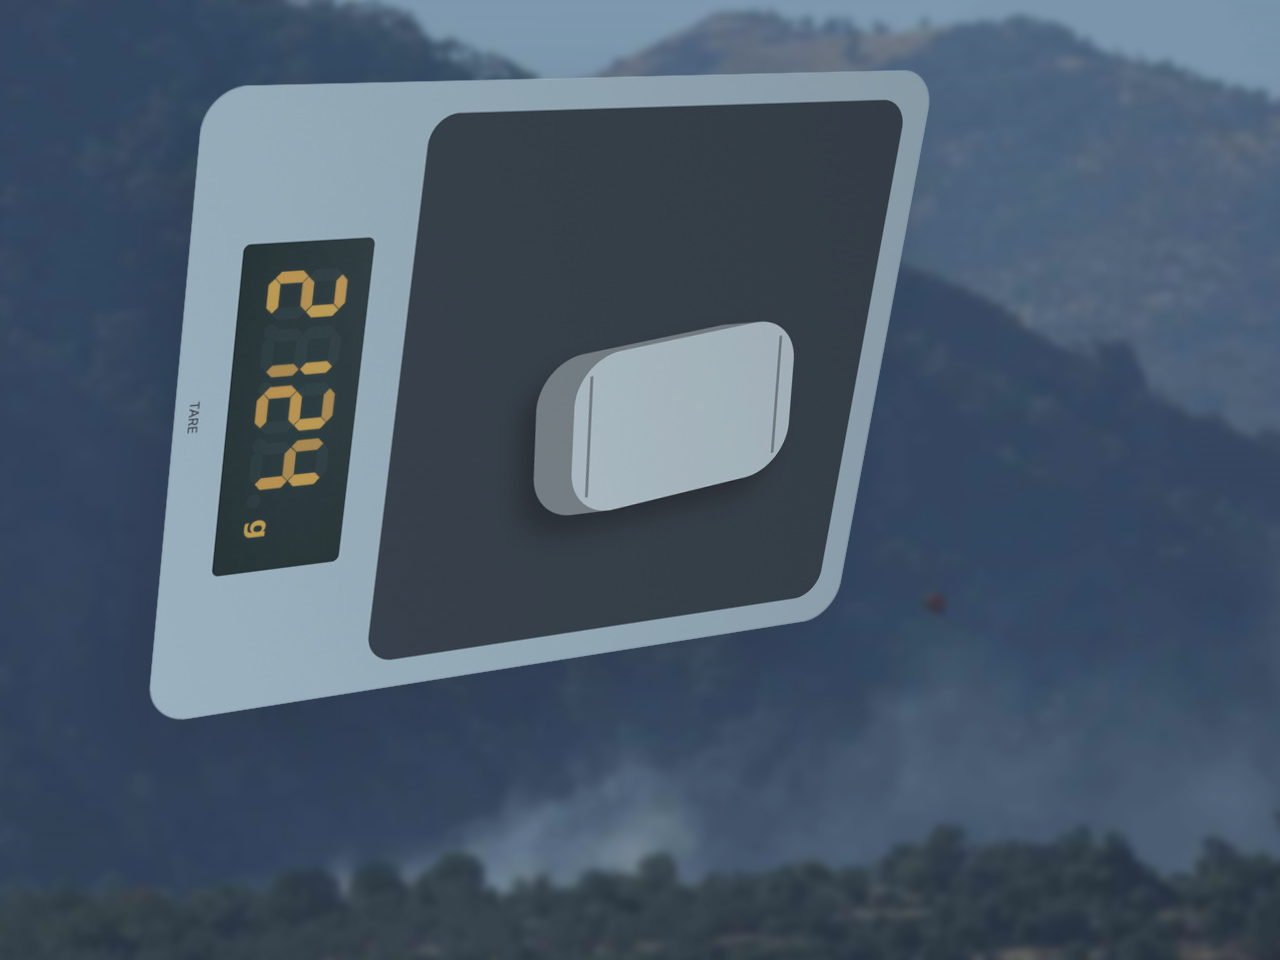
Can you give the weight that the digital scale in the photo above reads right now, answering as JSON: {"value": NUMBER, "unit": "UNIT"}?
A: {"value": 2124, "unit": "g"}
